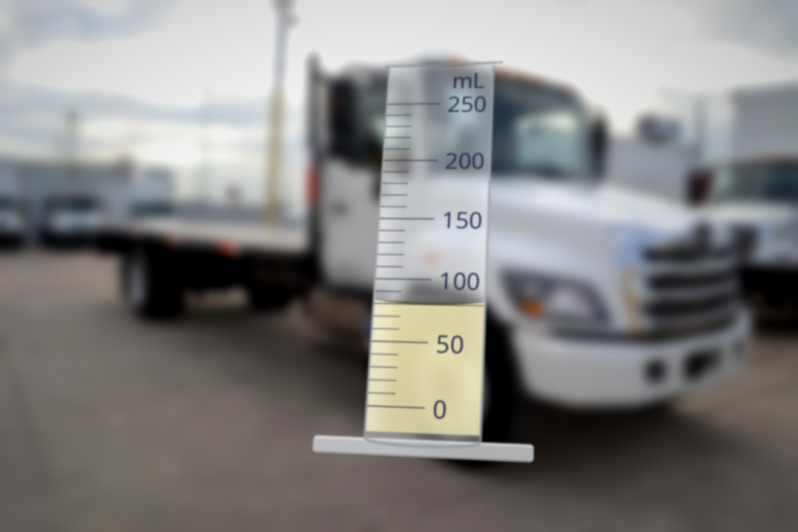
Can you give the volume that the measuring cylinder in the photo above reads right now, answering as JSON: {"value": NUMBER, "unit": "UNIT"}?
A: {"value": 80, "unit": "mL"}
